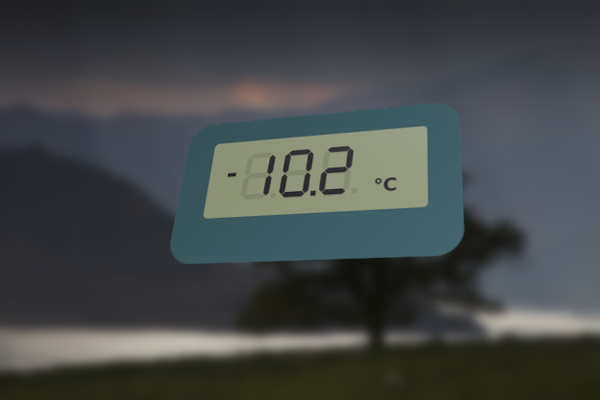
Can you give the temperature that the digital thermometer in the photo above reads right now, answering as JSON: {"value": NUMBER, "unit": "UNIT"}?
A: {"value": -10.2, "unit": "°C"}
